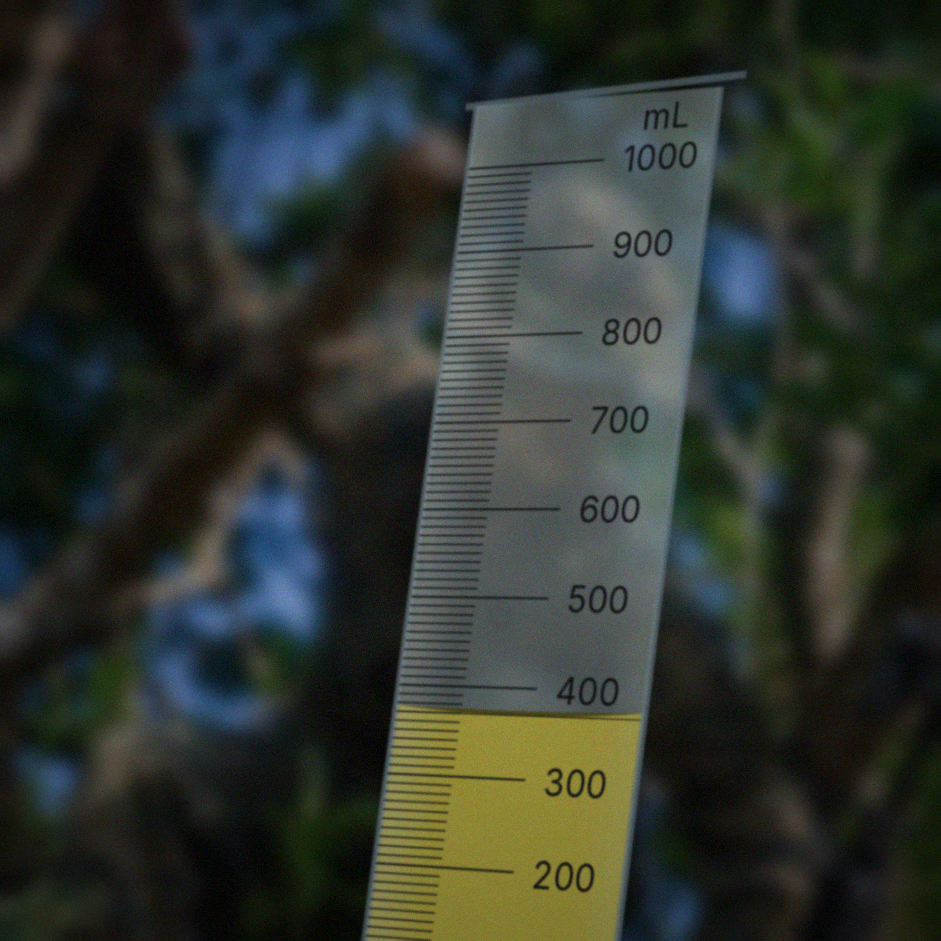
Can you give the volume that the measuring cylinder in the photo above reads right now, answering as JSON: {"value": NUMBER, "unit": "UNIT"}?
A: {"value": 370, "unit": "mL"}
